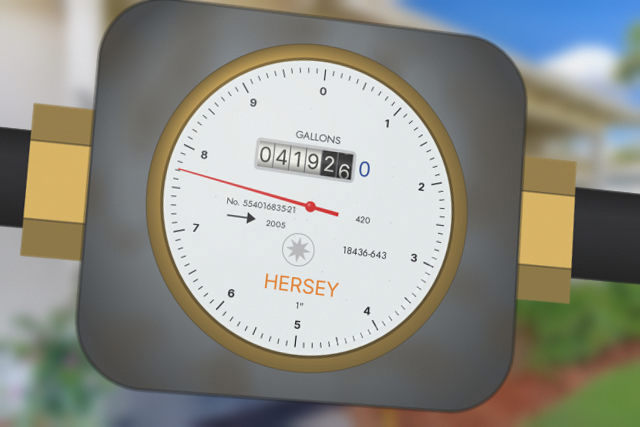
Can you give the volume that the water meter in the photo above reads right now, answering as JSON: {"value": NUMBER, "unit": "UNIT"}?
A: {"value": 419257.7, "unit": "gal"}
